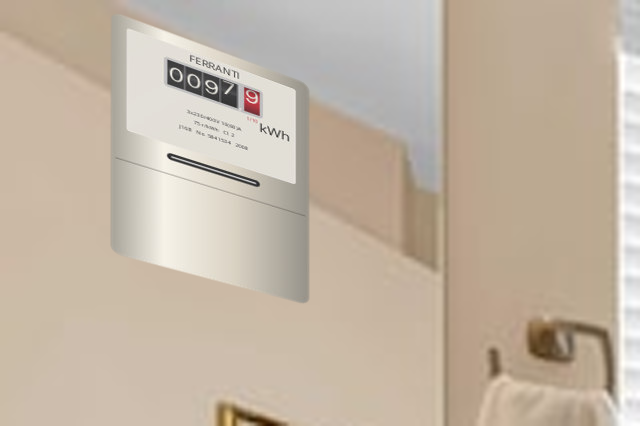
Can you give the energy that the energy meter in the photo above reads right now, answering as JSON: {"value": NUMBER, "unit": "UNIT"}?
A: {"value": 97.9, "unit": "kWh"}
